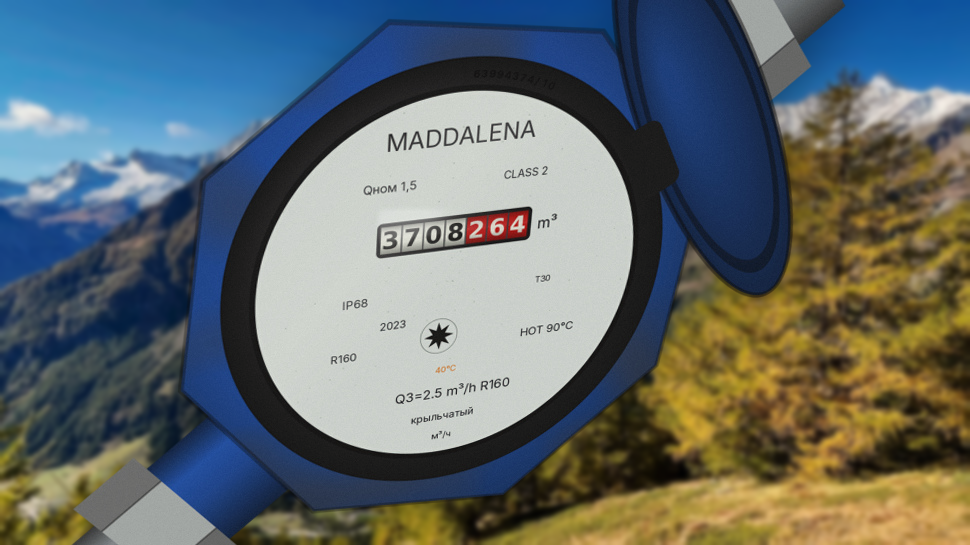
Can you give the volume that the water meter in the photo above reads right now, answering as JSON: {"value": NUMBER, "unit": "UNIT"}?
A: {"value": 3708.264, "unit": "m³"}
